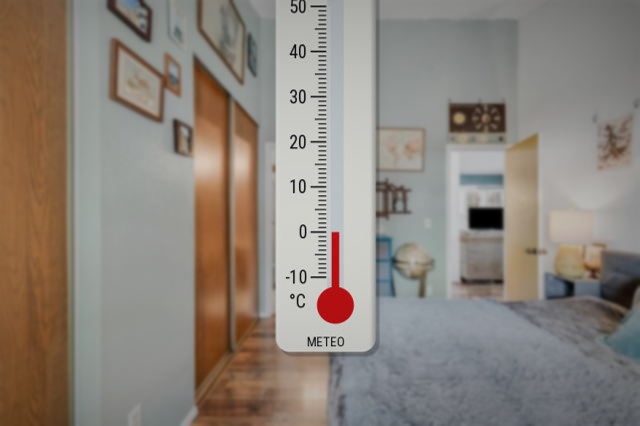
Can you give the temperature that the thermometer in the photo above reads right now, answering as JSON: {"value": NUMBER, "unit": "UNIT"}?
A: {"value": 0, "unit": "°C"}
